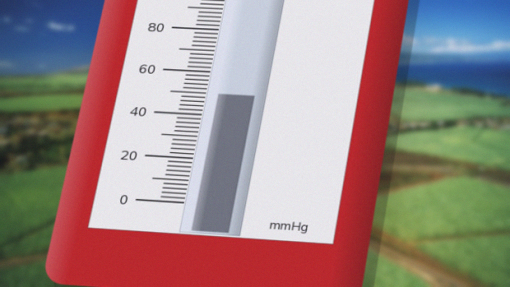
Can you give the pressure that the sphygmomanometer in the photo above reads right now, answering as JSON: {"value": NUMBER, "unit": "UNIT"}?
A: {"value": 50, "unit": "mmHg"}
